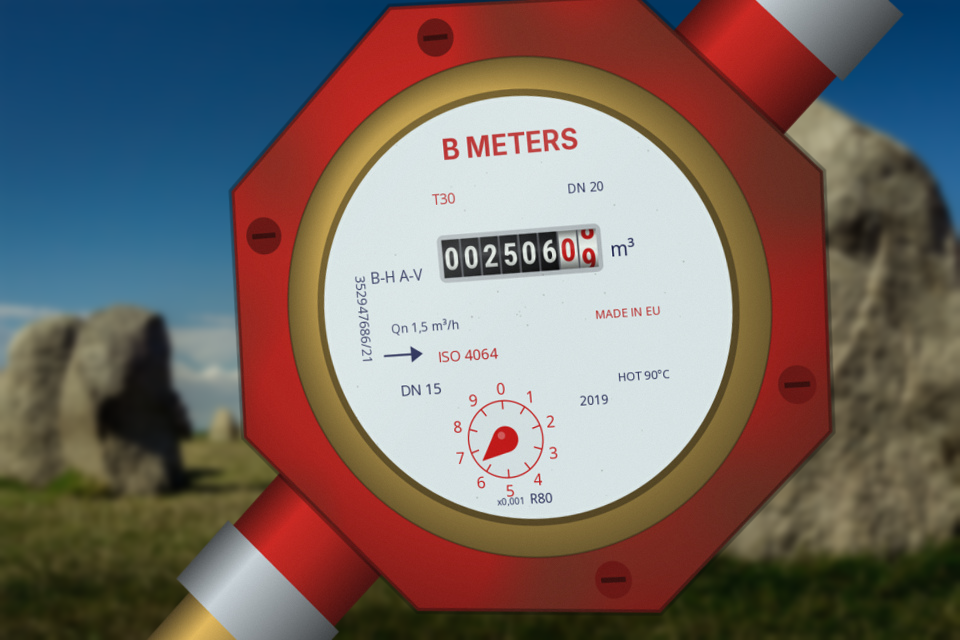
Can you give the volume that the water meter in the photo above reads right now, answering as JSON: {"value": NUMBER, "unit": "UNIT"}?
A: {"value": 2506.086, "unit": "m³"}
